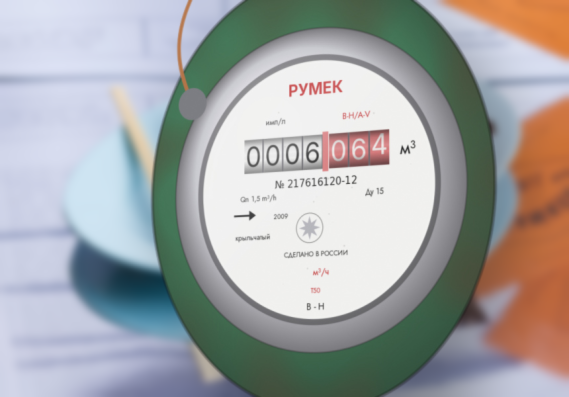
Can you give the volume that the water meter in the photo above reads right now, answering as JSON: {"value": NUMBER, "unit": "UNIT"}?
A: {"value": 6.064, "unit": "m³"}
